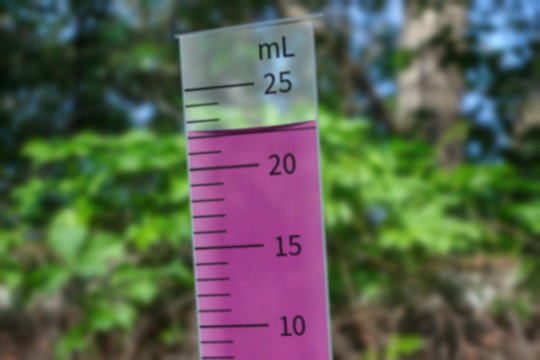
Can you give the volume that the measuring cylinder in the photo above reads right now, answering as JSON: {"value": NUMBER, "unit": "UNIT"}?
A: {"value": 22, "unit": "mL"}
